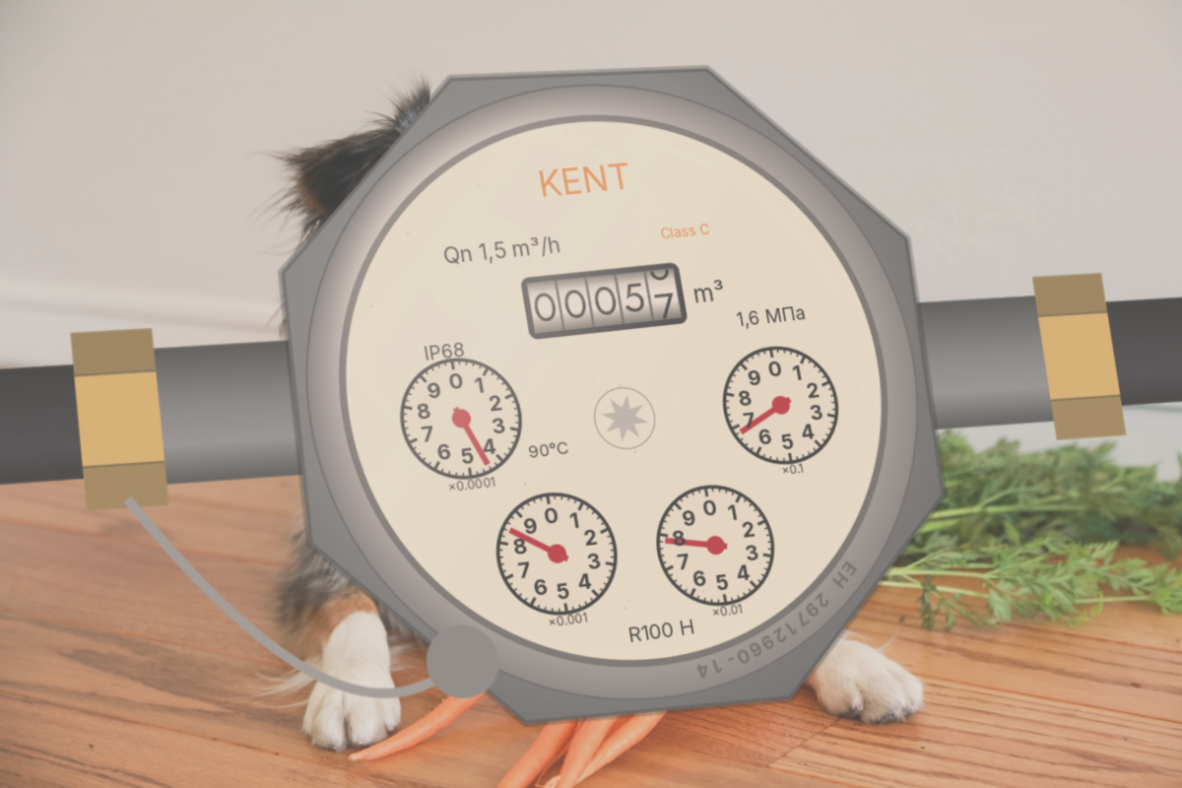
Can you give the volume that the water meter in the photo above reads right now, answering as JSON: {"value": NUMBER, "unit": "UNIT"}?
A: {"value": 56.6784, "unit": "m³"}
